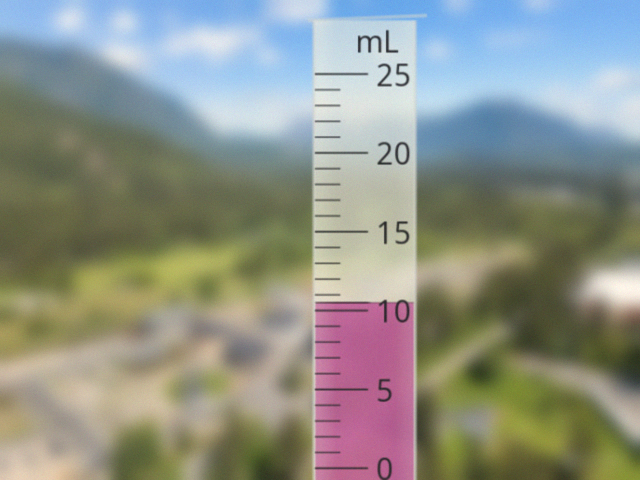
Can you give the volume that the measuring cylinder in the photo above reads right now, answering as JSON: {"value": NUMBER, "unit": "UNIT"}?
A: {"value": 10.5, "unit": "mL"}
